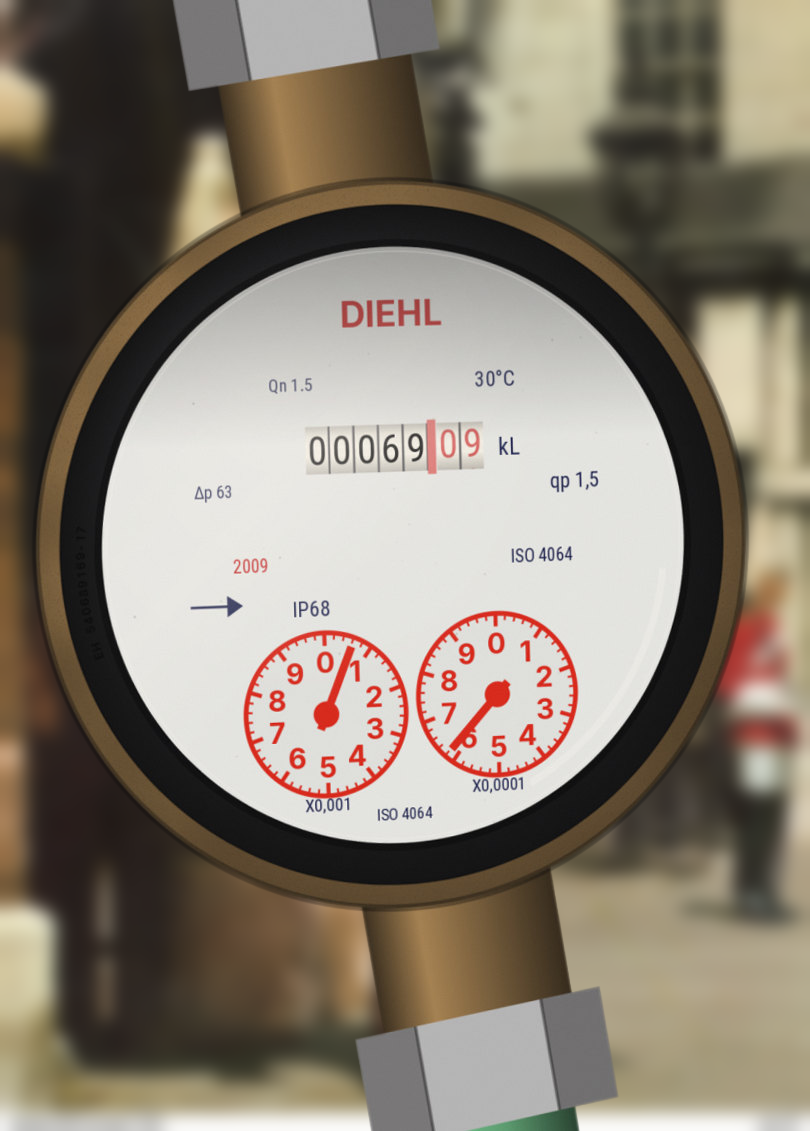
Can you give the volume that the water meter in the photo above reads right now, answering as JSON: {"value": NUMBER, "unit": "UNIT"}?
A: {"value": 69.0906, "unit": "kL"}
